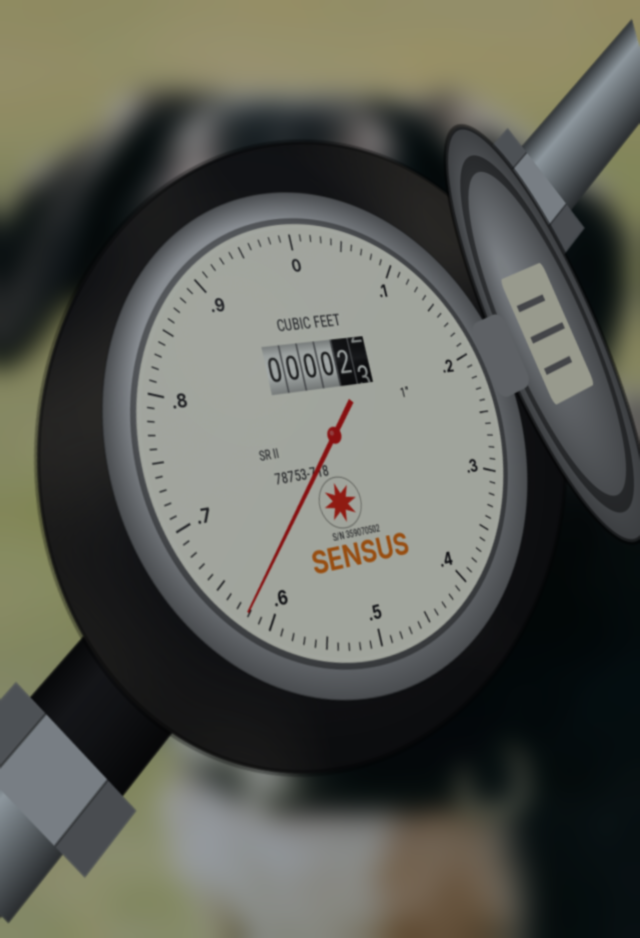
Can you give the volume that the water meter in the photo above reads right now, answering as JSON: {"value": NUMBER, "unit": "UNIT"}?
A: {"value": 22.62, "unit": "ft³"}
